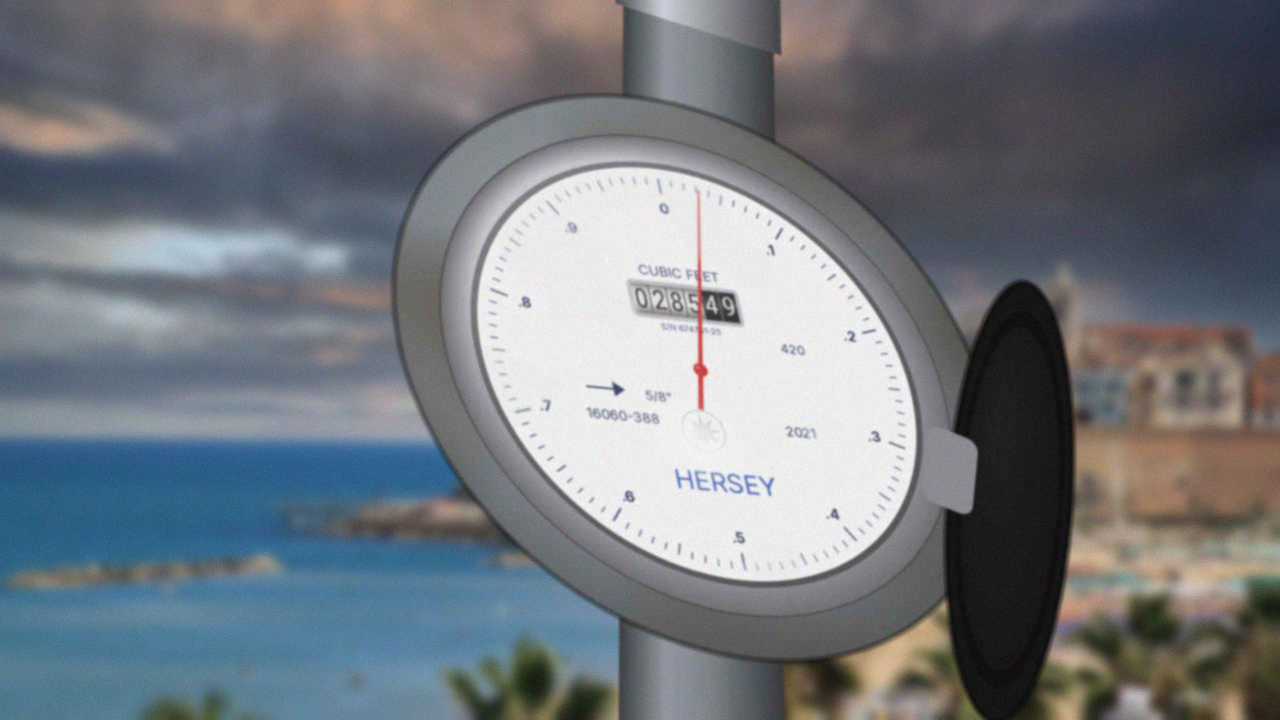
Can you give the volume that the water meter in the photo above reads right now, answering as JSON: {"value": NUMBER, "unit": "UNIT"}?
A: {"value": 28549.03, "unit": "ft³"}
